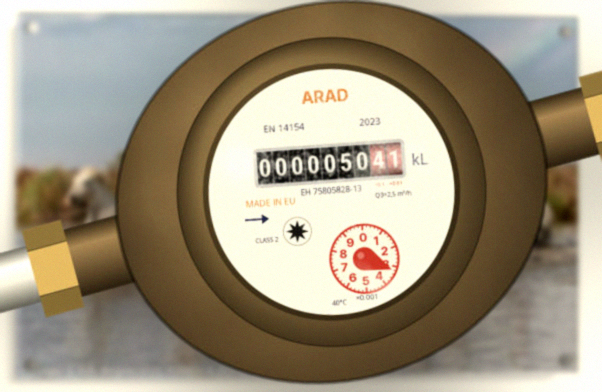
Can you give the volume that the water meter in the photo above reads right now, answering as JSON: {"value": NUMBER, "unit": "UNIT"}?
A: {"value": 50.413, "unit": "kL"}
